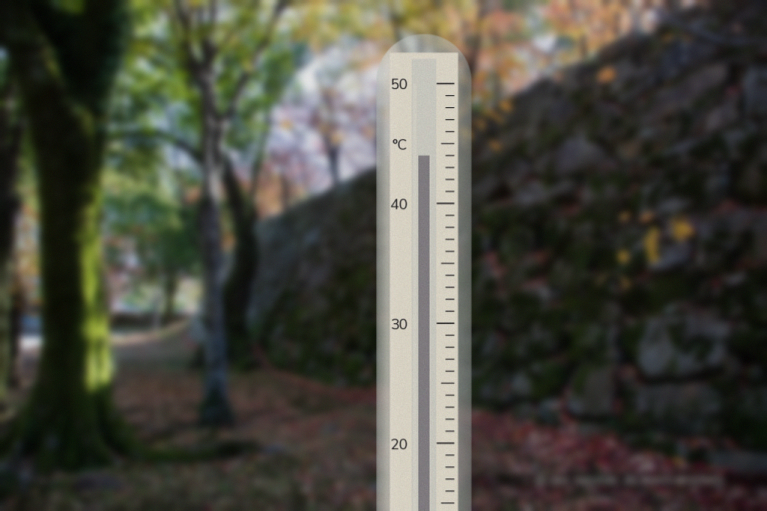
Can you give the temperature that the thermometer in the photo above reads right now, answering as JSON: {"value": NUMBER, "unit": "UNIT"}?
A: {"value": 44, "unit": "°C"}
